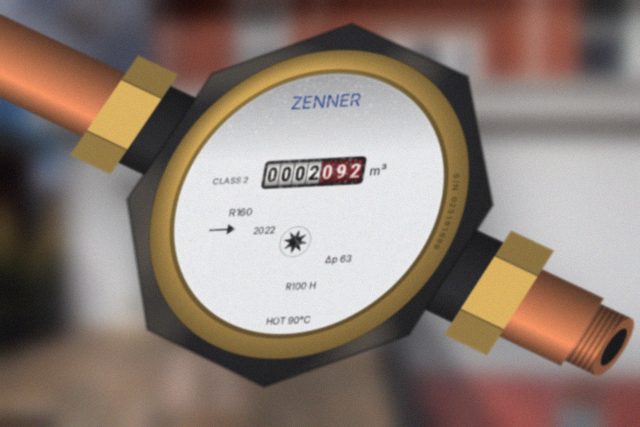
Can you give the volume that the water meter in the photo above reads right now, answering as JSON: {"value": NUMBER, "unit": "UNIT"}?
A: {"value": 2.092, "unit": "m³"}
